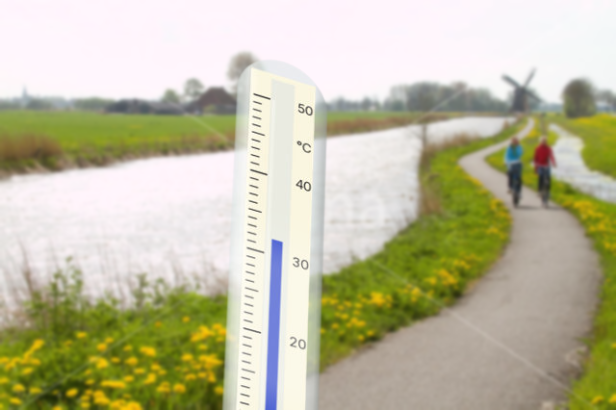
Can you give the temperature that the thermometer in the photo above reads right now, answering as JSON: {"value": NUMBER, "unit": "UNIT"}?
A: {"value": 32, "unit": "°C"}
